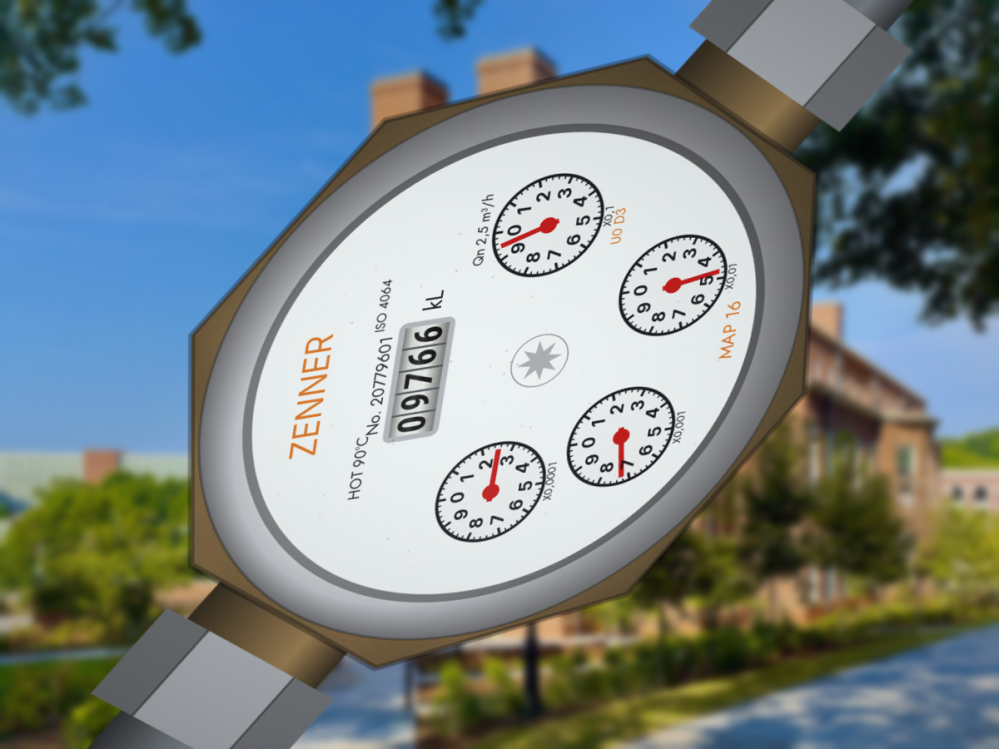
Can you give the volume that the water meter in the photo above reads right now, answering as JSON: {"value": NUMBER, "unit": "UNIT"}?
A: {"value": 9765.9472, "unit": "kL"}
